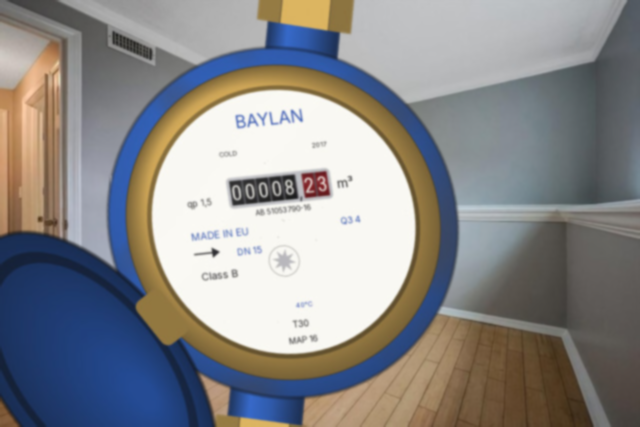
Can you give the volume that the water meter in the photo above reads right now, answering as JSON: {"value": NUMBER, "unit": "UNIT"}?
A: {"value": 8.23, "unit": "m³"}
